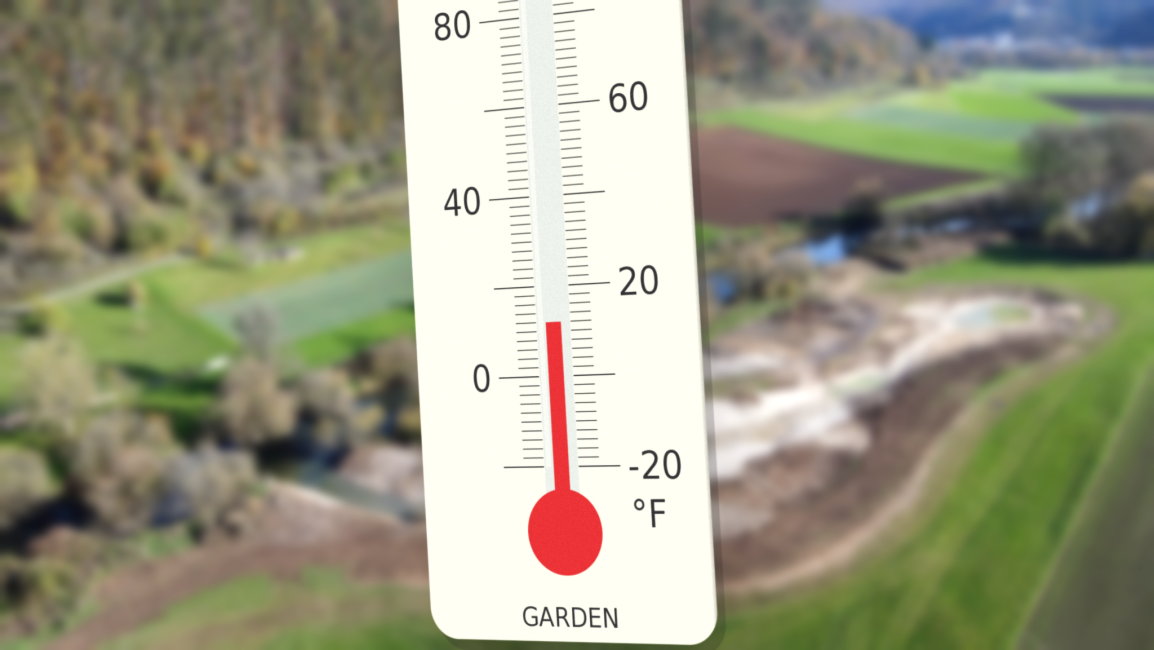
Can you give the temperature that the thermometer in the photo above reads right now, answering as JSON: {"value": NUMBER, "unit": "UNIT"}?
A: {"value": 12, "unit": "°F"}
